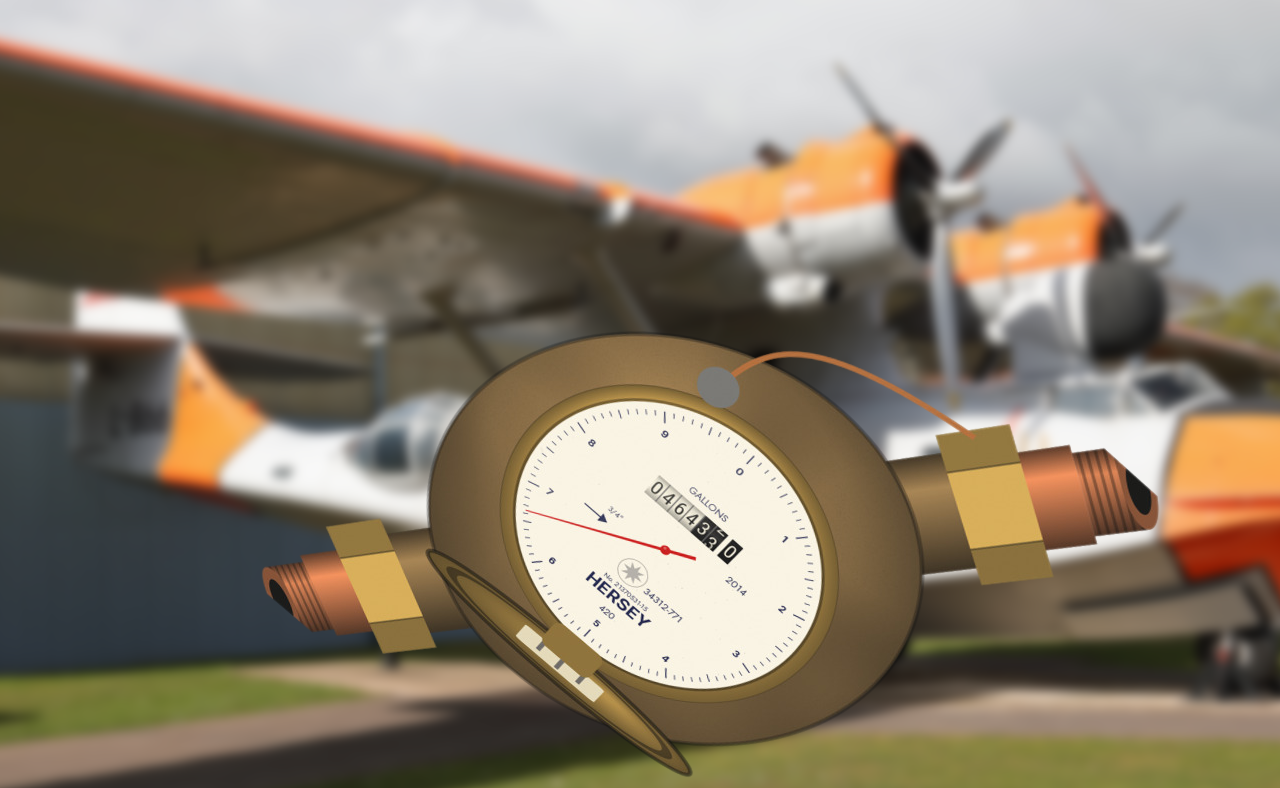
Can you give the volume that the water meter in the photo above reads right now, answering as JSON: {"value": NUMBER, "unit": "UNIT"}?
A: {"value": 464326.6, "unit": "gal"}
